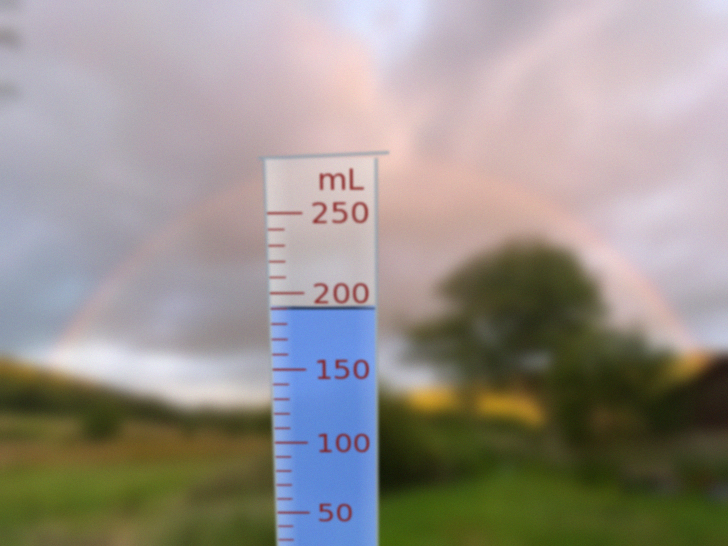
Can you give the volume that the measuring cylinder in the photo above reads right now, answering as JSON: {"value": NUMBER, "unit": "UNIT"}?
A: {"value": 190, "unit": "mL"}
